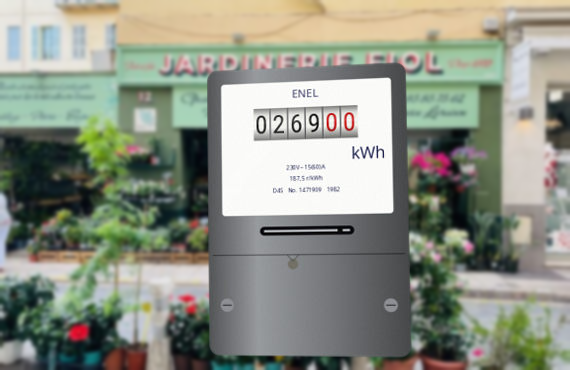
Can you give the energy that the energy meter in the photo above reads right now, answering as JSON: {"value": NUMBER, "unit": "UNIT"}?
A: {"value": 269.00, "unit": "kWh"}
